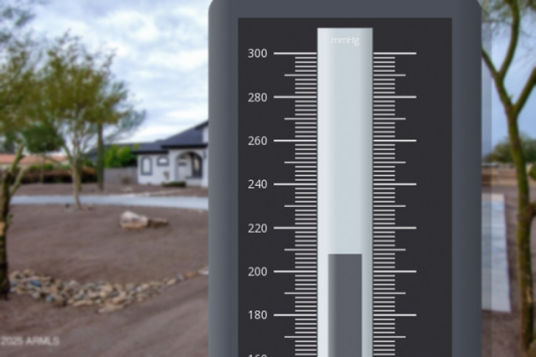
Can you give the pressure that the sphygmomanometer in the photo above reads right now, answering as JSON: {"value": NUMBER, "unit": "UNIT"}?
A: {"value": 208, "unit": "mmHg"}
